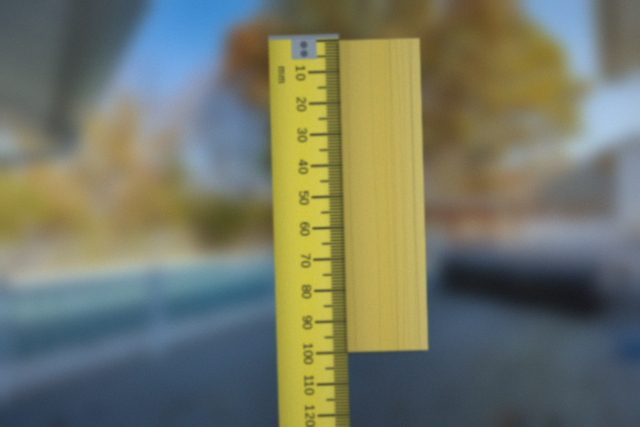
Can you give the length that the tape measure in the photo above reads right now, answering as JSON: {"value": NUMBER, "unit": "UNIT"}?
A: {"value": 100, "unit": "mm"}
